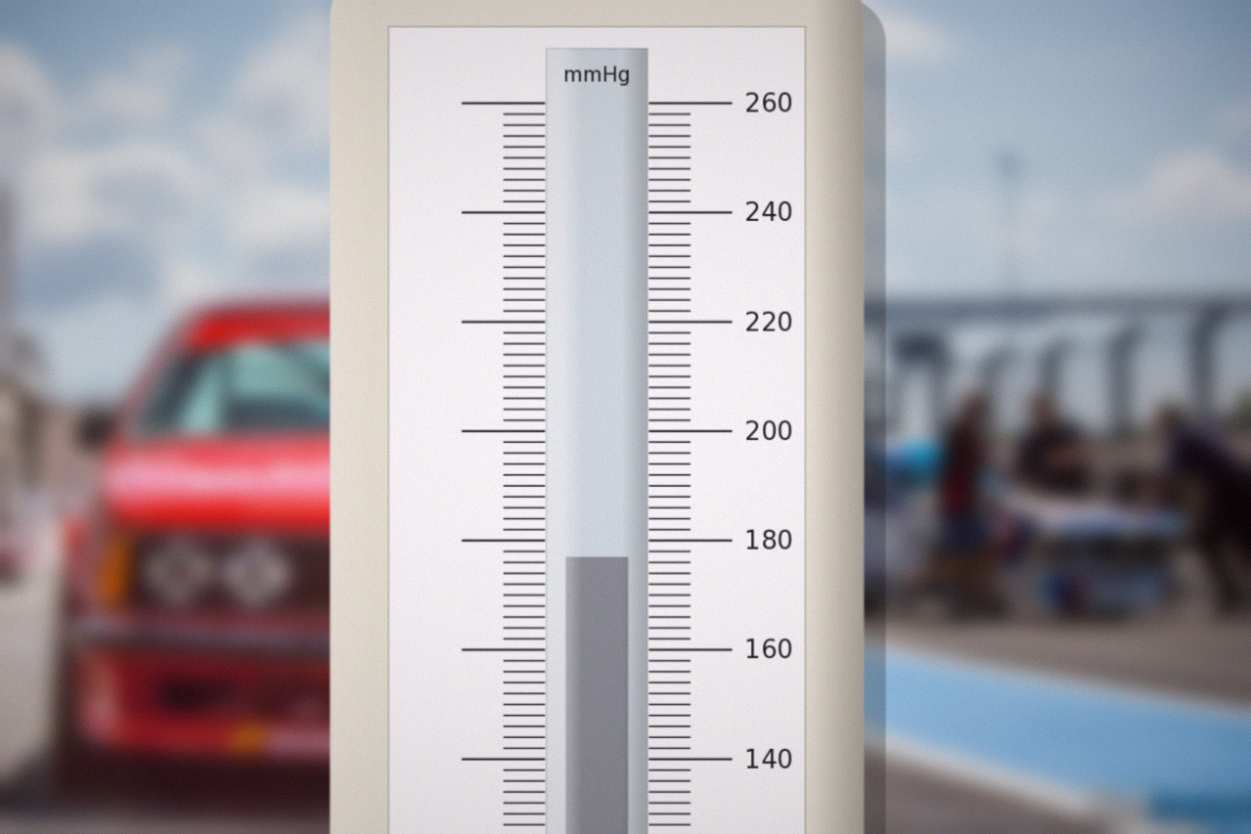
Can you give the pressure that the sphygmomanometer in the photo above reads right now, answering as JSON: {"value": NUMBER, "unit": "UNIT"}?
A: {"value": 177, "unit": "mmHg"}
